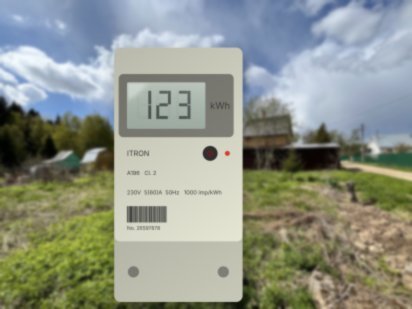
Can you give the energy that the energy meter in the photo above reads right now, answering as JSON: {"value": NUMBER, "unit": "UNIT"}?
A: {"value": 123, "unit": "kWh"}
